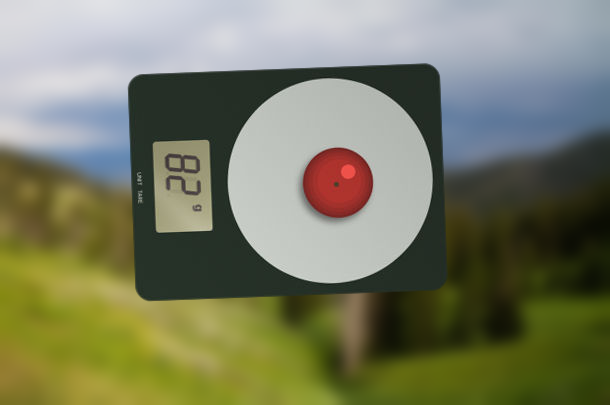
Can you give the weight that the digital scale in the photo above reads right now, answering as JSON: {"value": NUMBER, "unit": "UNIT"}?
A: {"value": 82, "unit": "g"}
